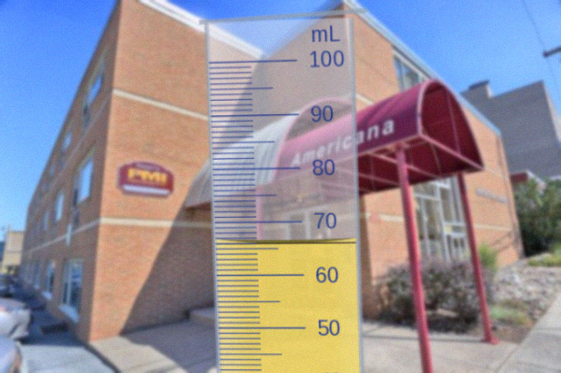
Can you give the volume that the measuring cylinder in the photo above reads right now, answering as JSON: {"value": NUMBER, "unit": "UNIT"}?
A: {"value": 66, "unit": "mL"}
